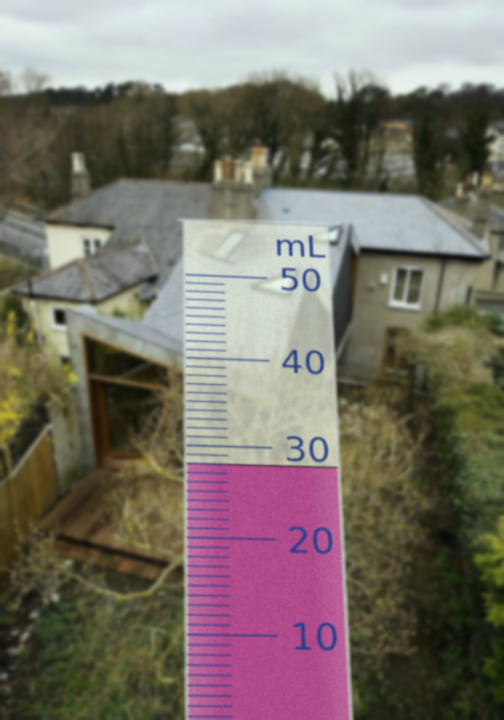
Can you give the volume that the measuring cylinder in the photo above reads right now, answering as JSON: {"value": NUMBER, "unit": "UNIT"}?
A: {"value": 28, "unit": "mL"}
